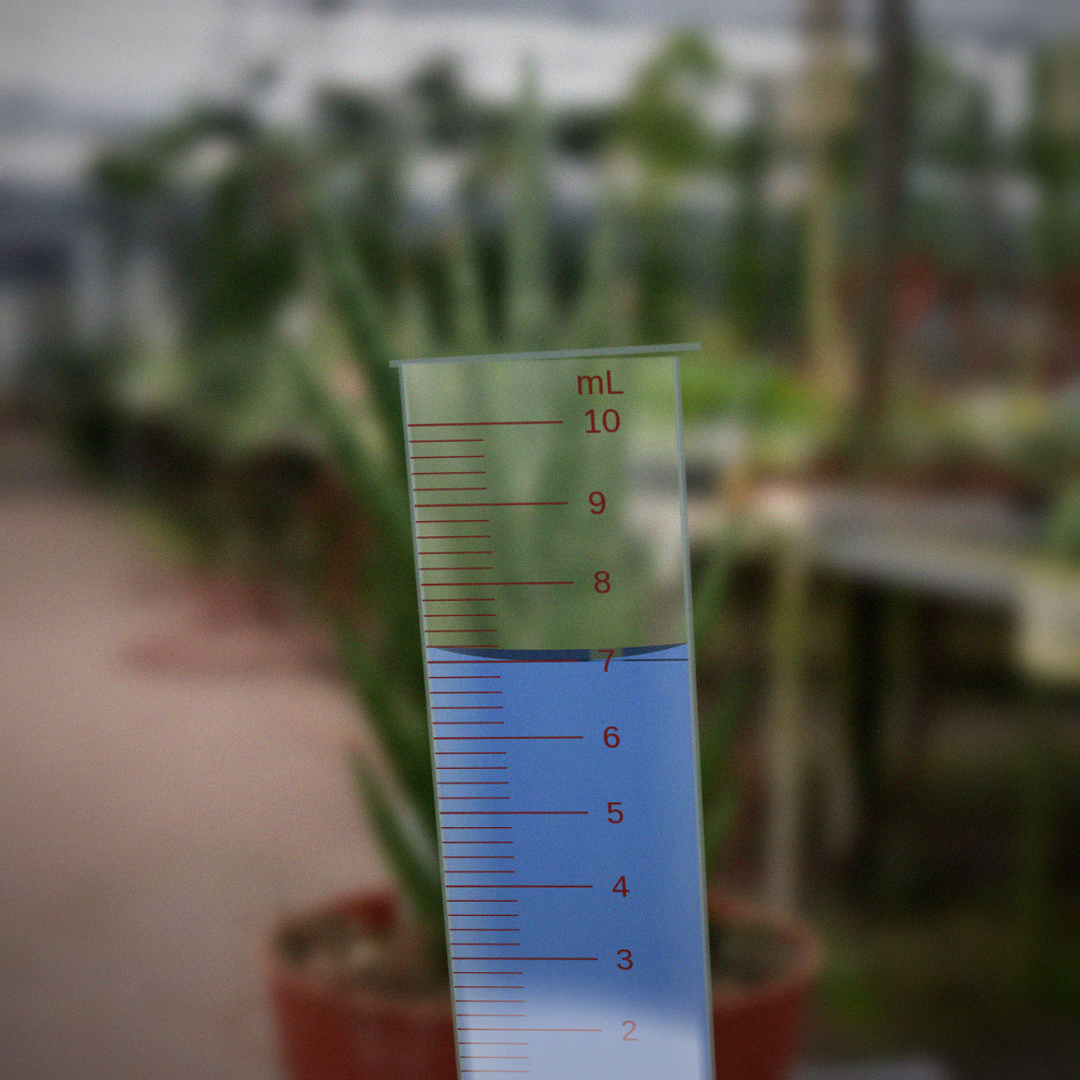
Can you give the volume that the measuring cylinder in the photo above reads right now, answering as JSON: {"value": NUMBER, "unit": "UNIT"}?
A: {"value": 7, "unit": "mL"}
